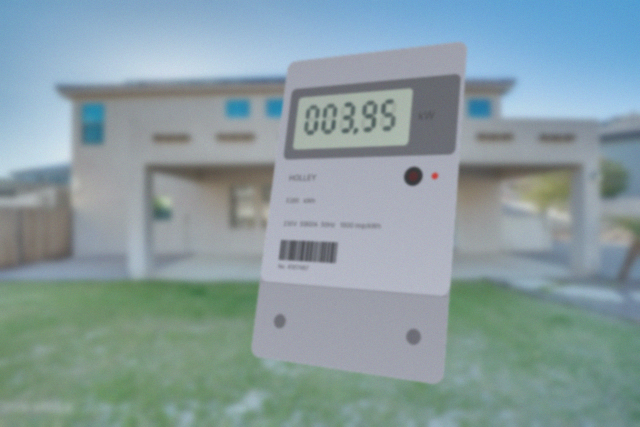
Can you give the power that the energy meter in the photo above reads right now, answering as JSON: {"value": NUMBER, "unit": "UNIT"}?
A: {"value": 3.95, "unit": "kW"}
